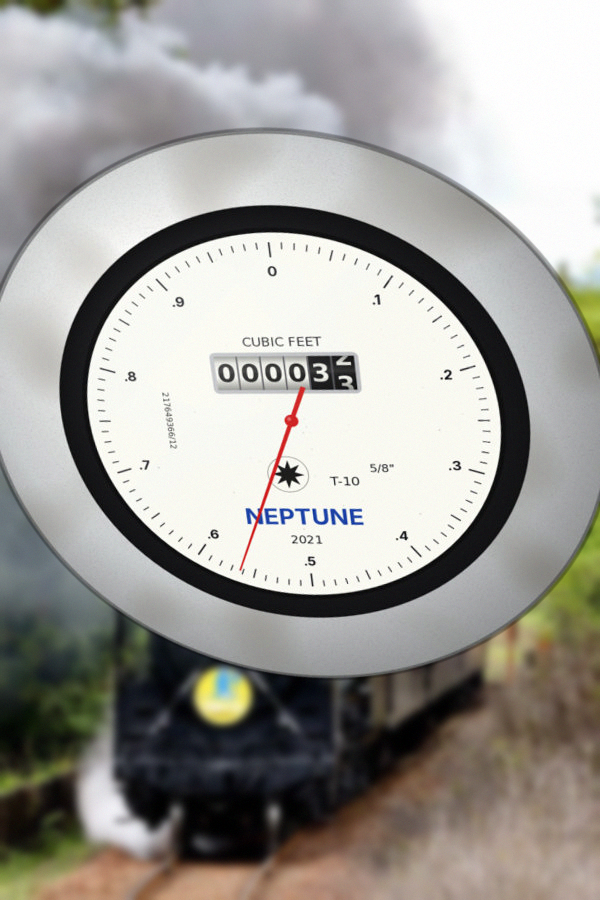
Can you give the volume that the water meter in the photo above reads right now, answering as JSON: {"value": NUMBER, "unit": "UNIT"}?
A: {"value": 32.56, "unit": "ft³"}
